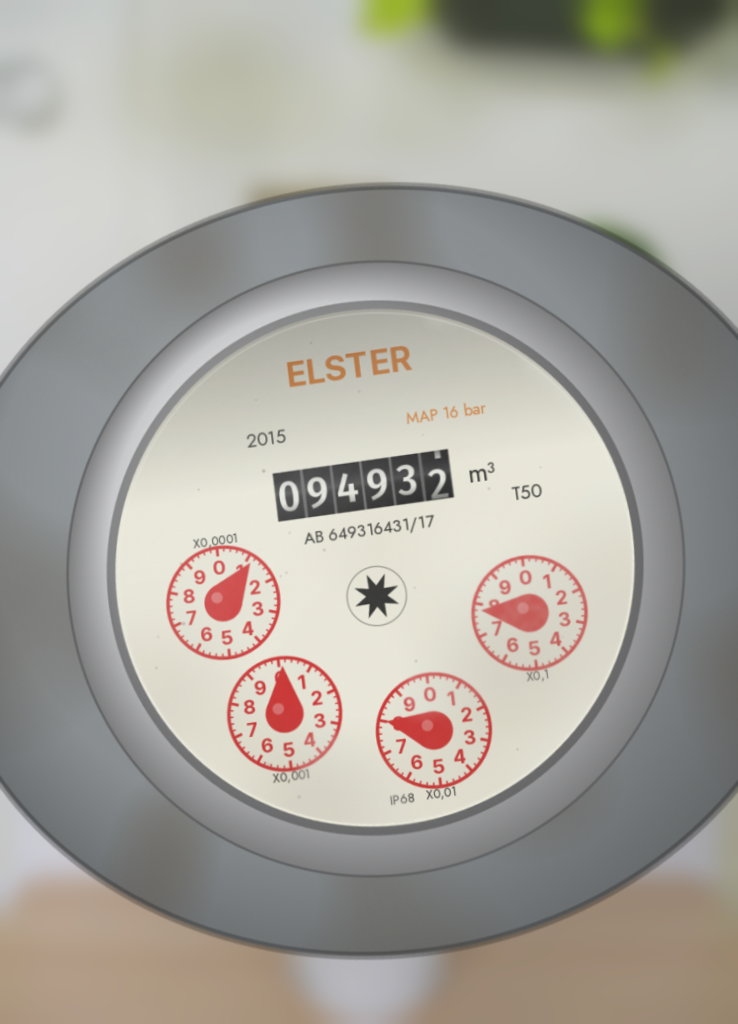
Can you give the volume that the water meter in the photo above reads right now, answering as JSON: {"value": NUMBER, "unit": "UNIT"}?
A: {"value": 94931.7801, "unit": "m³"}
